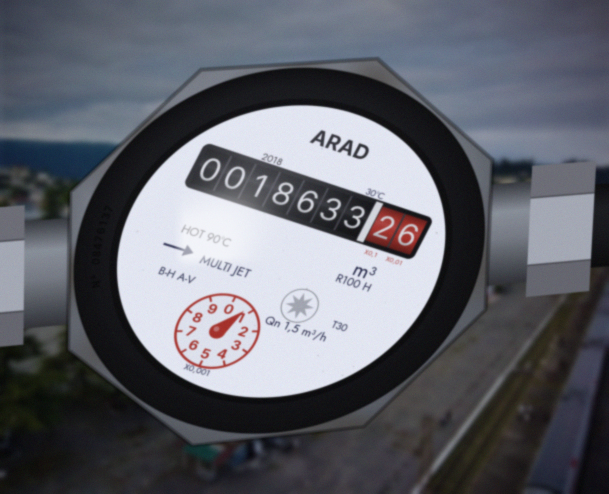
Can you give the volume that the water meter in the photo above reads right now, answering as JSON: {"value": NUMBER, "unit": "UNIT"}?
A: {"value": 18633.260, "unit": "m³"}
